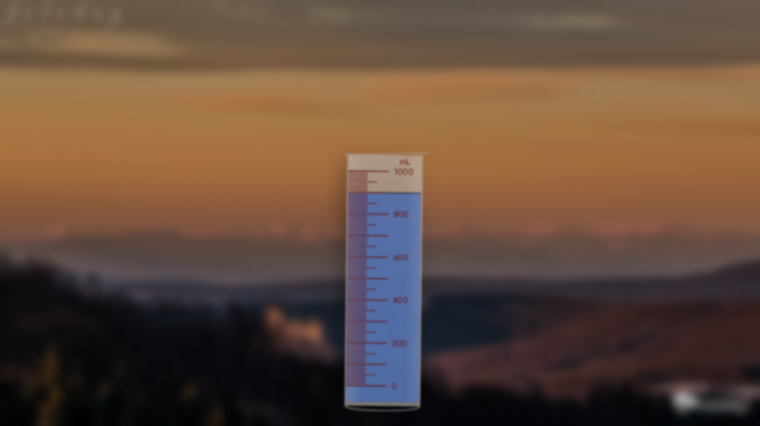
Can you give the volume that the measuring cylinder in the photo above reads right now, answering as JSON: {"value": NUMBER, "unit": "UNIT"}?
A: {"value": 900, "unit": "mL"}
